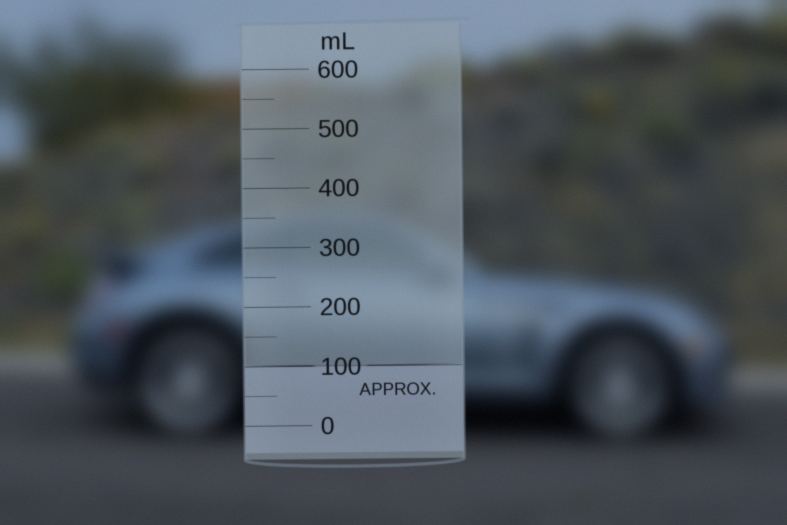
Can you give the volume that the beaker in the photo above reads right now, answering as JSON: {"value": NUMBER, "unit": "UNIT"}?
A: {"value": 100, "unit": "mL"}
